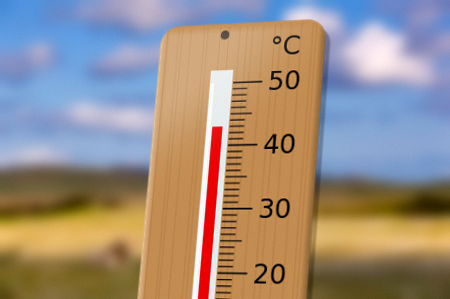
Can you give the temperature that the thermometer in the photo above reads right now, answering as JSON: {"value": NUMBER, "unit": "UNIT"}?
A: {"value": 43, "unit": "°C"}
